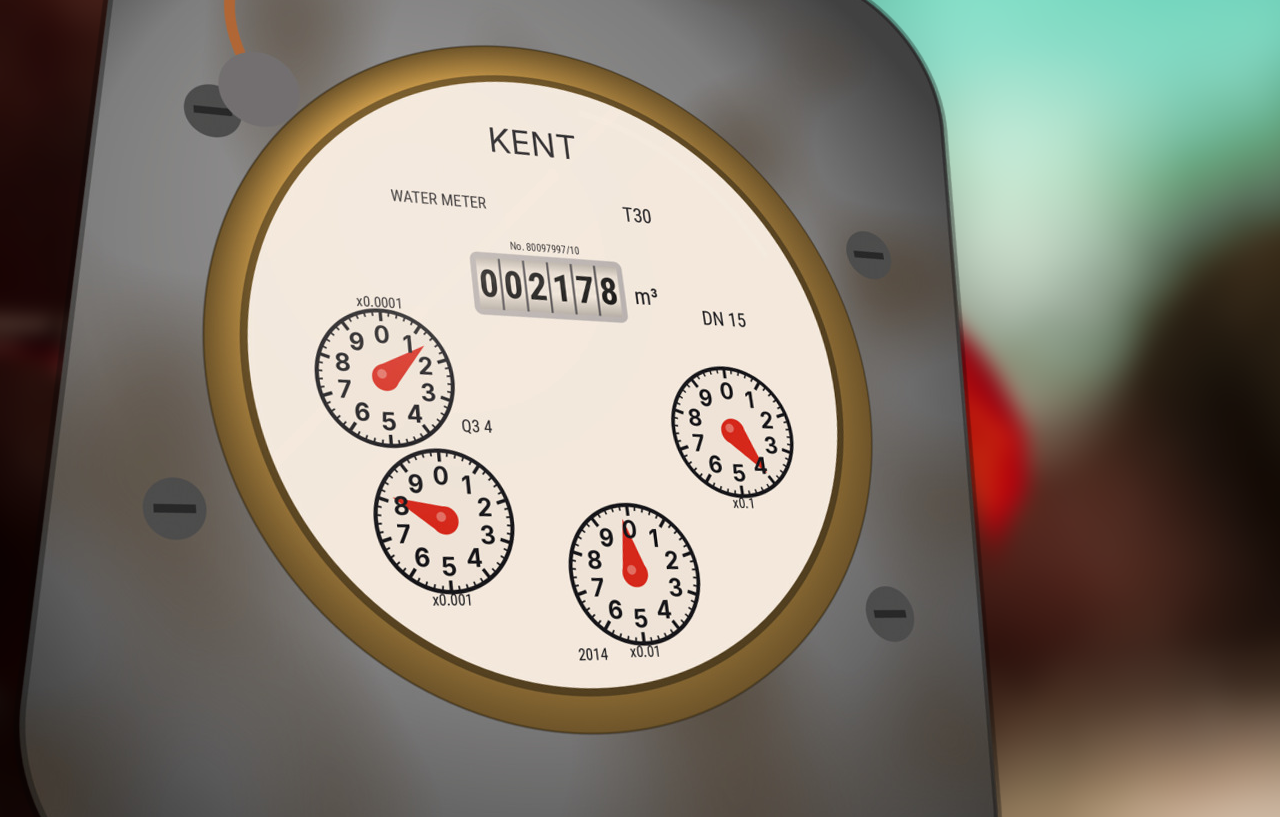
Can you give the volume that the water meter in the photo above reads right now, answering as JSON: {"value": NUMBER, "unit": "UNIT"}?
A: {"value": 2178.3981, "unit": "m³"}
